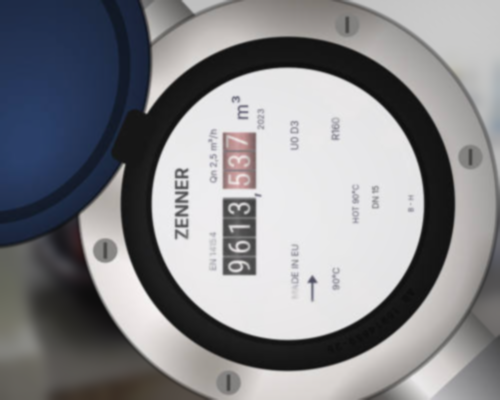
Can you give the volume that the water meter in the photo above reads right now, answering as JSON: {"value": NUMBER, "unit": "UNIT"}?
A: {"value": 9613.537, "unit": "m³"}
